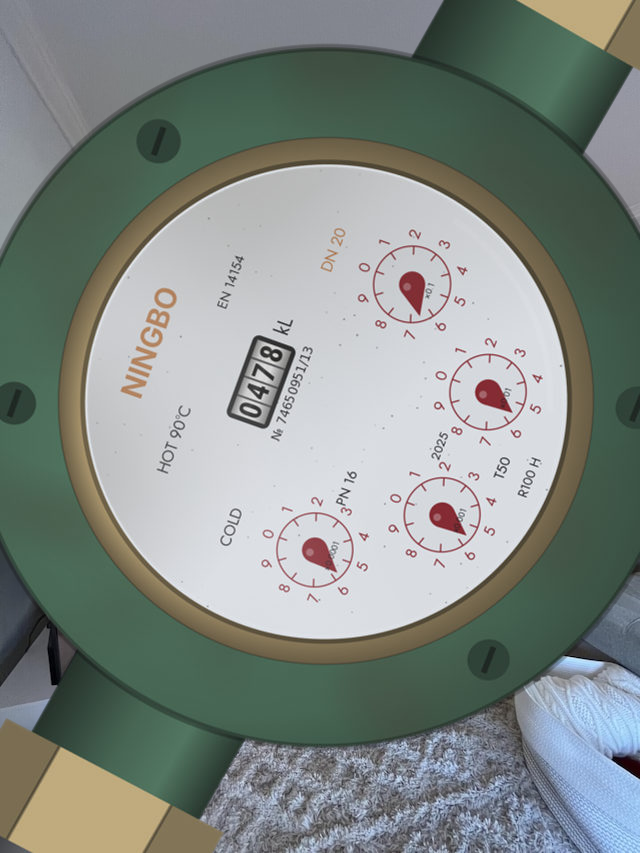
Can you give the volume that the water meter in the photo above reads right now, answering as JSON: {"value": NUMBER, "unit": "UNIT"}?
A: {"value": 478.6555, "unit": "kL"}
